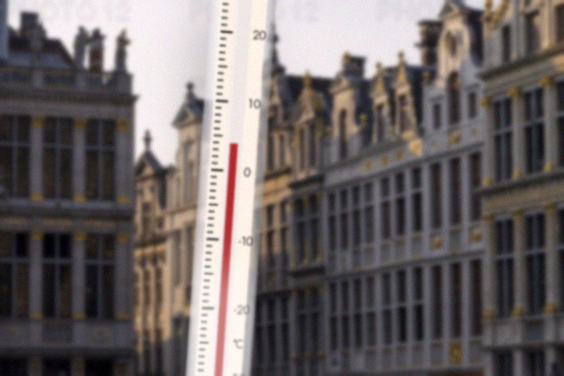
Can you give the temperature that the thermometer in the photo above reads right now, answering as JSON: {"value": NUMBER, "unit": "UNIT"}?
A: {"value": 4, "unit": "°C"}
